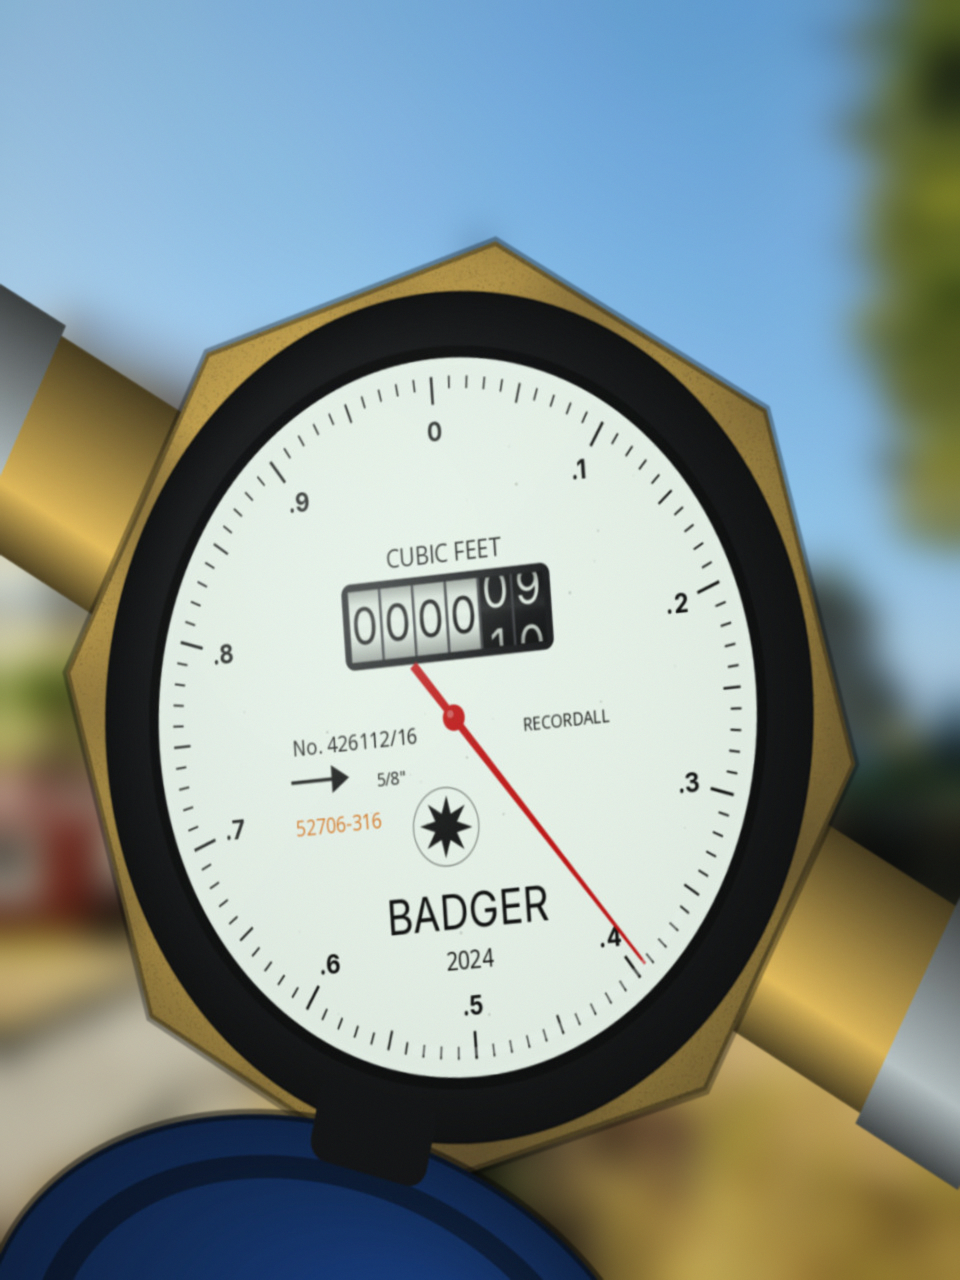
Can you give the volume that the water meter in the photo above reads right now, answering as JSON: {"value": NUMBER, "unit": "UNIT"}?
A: {"value": 9.39, "unit": "ft³"}
